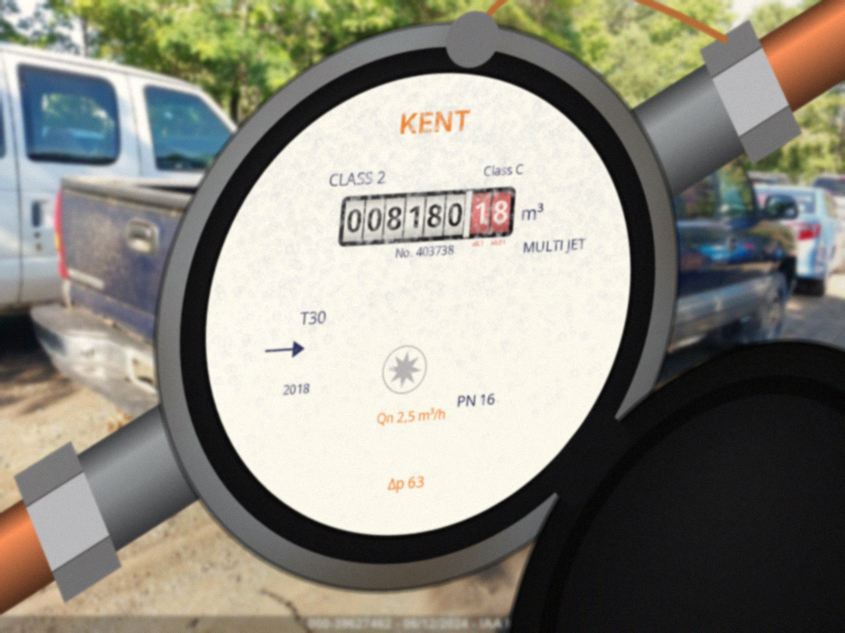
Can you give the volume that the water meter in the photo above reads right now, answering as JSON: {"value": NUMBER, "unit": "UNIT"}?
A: {"value": 8180.18, "unit": "m³"}
